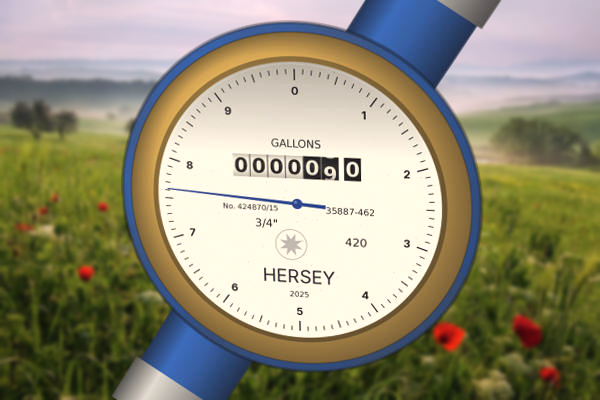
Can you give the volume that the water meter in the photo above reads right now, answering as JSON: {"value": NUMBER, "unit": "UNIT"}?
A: {"value": 87.6, "unit": "gal"}
